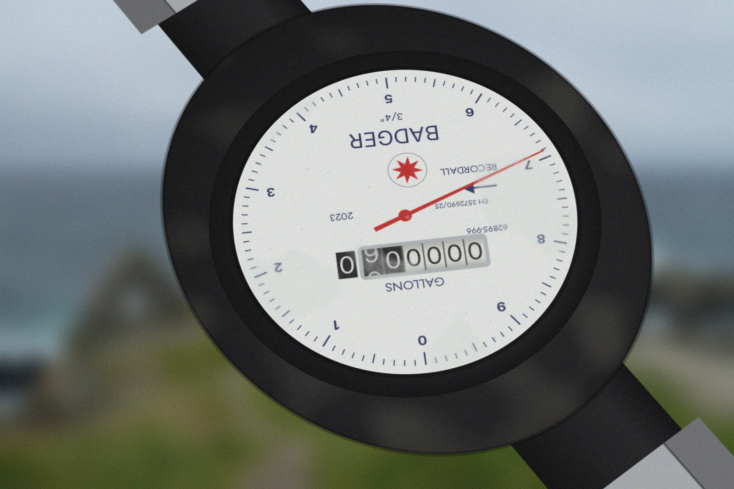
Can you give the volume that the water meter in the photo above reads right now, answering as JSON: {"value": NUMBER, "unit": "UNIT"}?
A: {"value": 56.9, "unit": "gal"}
